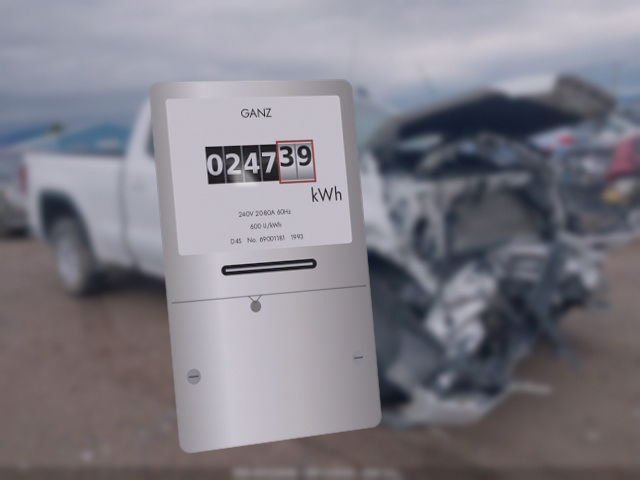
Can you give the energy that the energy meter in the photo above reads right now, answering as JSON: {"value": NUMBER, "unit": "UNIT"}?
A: {"value": 247.39, "unit": "kWh"}
